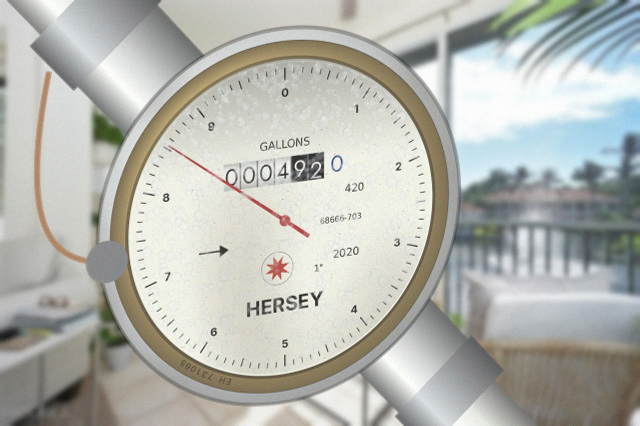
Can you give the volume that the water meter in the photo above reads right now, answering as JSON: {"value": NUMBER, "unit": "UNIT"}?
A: {"value": 4918.5, "unit": "gal"}
